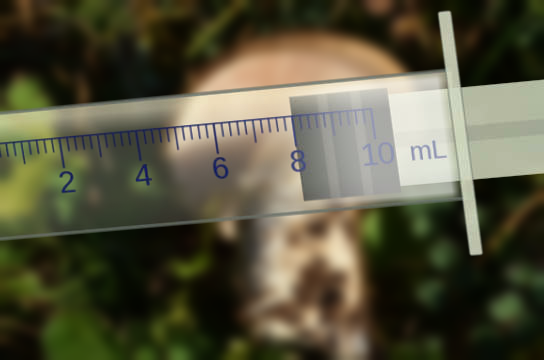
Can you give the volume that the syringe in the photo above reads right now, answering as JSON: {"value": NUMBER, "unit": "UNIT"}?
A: {"value": 8, "unit": "mL"}
